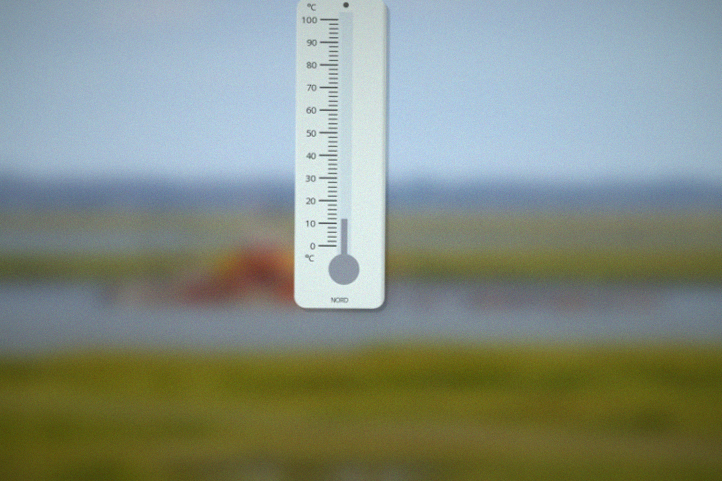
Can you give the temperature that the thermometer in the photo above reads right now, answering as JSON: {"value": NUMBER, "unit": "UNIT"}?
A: {"value": 12, "unit": "°C"}
